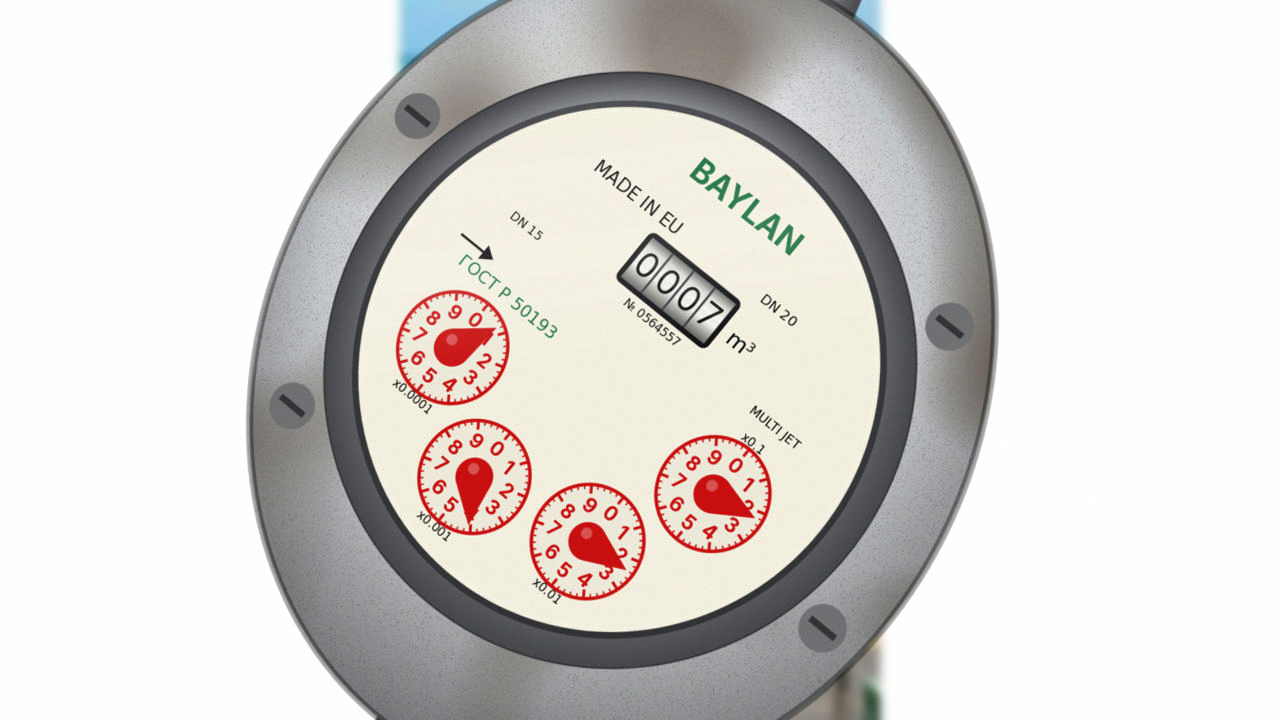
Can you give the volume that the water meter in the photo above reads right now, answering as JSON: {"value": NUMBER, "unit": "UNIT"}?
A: {"value": 7.2240, "unit": "m³"}
